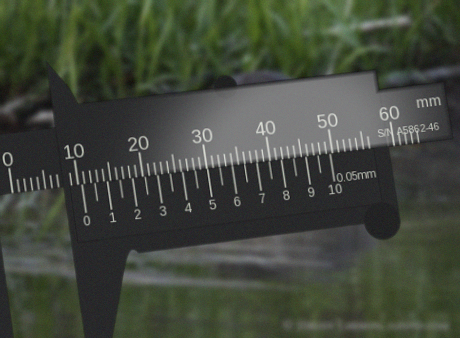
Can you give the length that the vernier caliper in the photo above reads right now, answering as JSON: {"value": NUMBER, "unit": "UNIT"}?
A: {"value": 10.6, "unit": "mm"}
